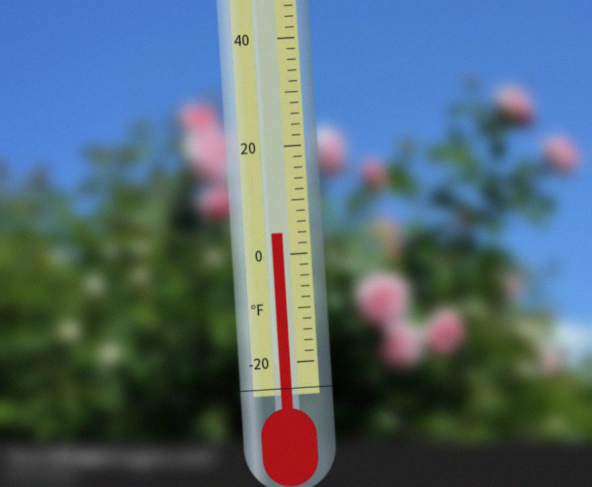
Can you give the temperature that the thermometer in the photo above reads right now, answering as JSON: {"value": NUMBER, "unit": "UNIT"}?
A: {"value": 4, "unit": "°F"}
